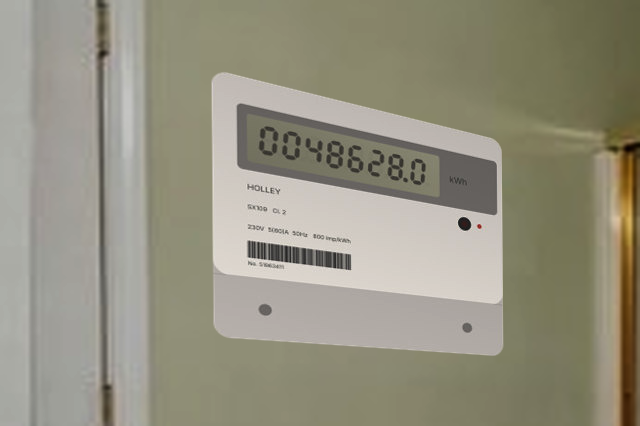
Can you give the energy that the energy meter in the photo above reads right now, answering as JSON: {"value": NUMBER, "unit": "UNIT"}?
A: {"value": 48628.0, "unit": "kWh"}
